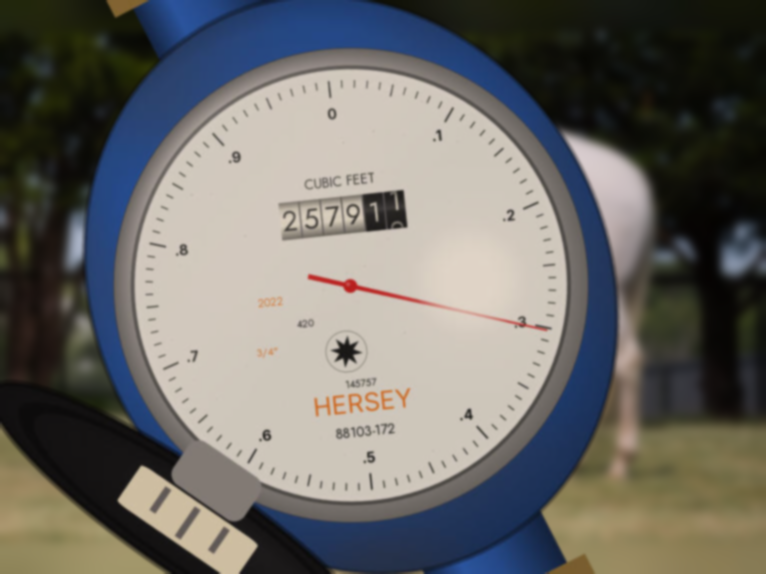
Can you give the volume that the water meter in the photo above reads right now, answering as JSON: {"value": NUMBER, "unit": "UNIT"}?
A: {"value": 257911.30, "unit": "ft³"}
